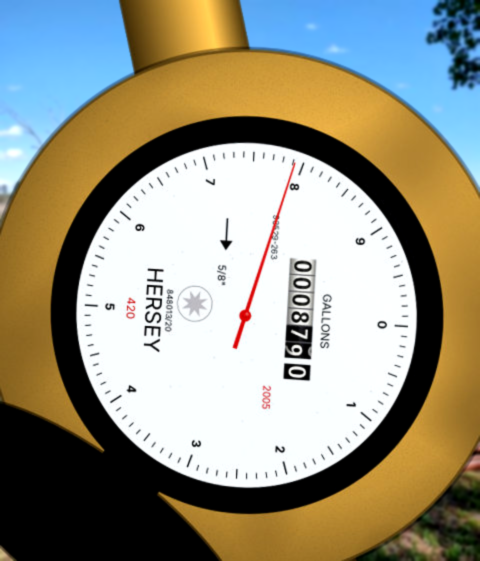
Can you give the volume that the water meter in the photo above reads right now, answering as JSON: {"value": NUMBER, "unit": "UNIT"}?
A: {"value": 8787.9, "unit": "gal"}
